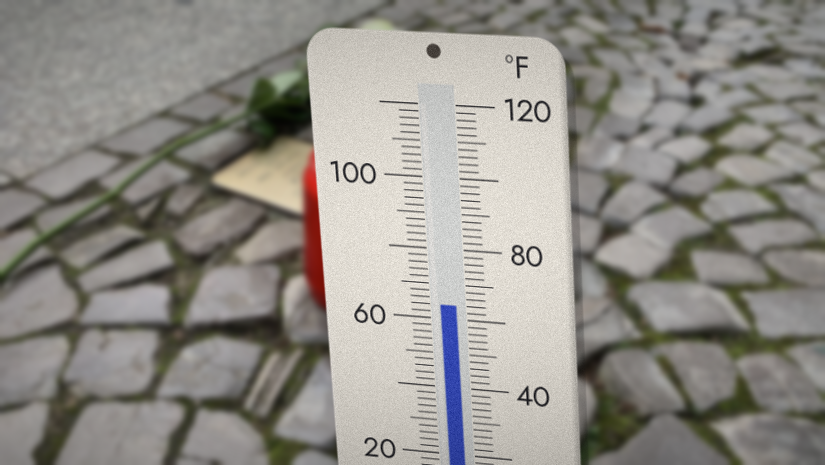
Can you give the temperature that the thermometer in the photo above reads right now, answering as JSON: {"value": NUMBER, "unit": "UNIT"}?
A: {"value": 64, "unit": "°F"}
